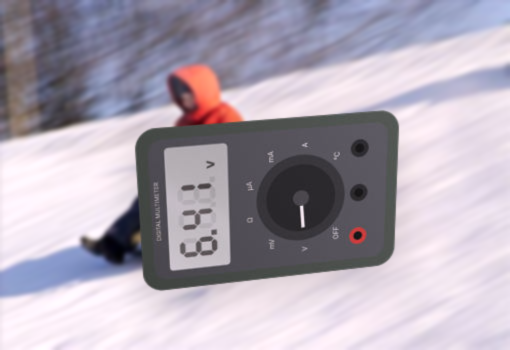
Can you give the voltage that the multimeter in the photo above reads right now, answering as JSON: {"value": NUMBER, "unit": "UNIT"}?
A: {"value": 6.41, "unit": "V"}
